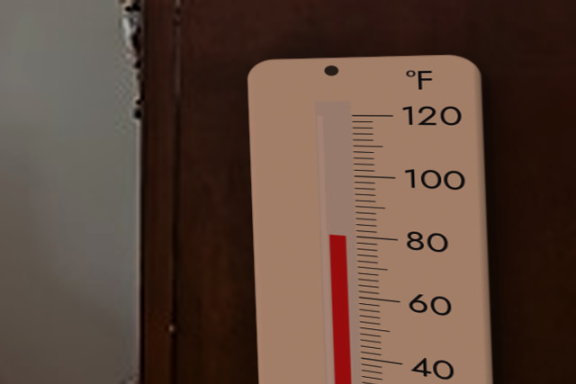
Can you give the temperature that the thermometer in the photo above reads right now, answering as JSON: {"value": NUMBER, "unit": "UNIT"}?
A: {"value": 80, "unit": "°F"}
